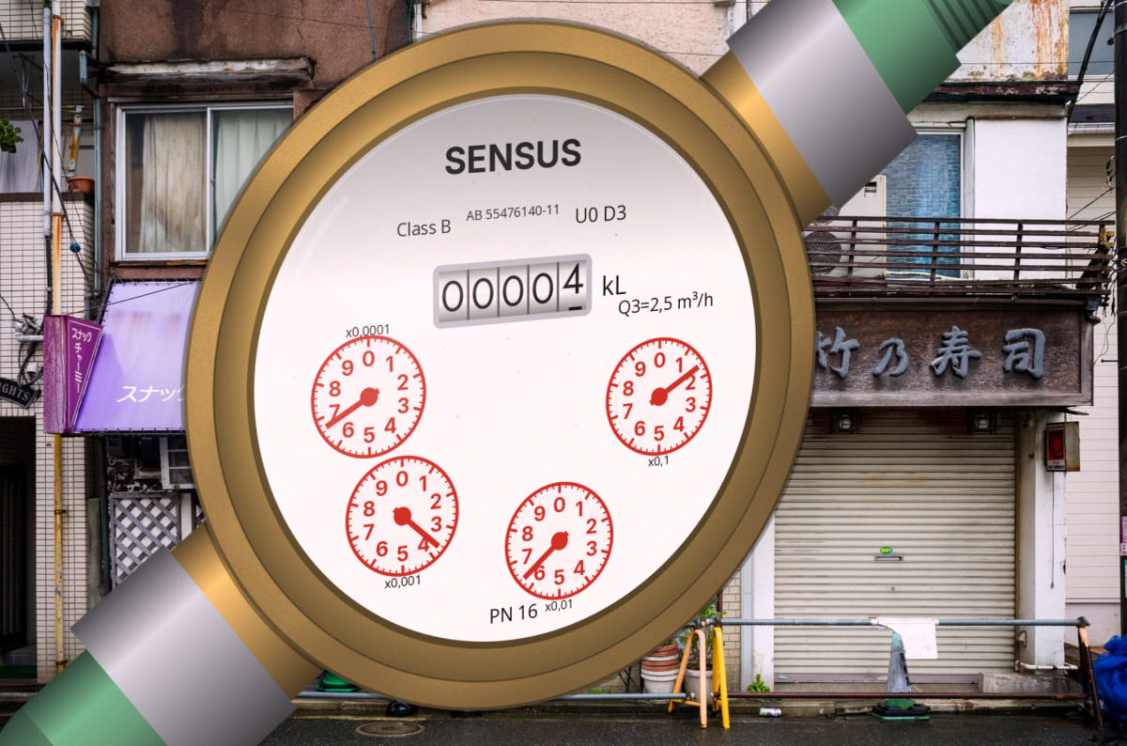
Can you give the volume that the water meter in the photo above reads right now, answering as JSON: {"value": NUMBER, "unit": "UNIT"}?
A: {"value": 4.1636, "unit": "kL"}
